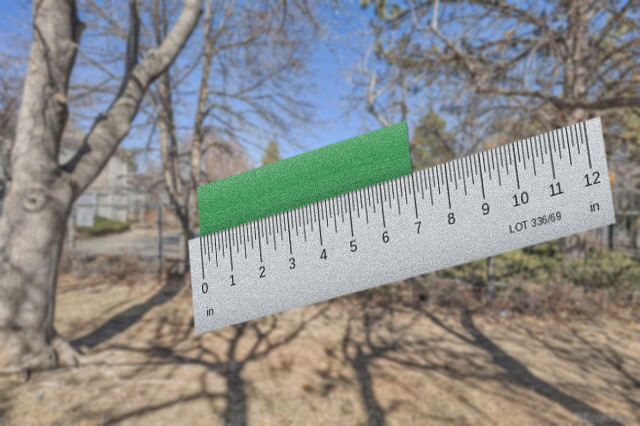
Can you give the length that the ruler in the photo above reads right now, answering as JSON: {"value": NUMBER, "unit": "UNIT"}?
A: {"value": 7, "unit": "in"}
